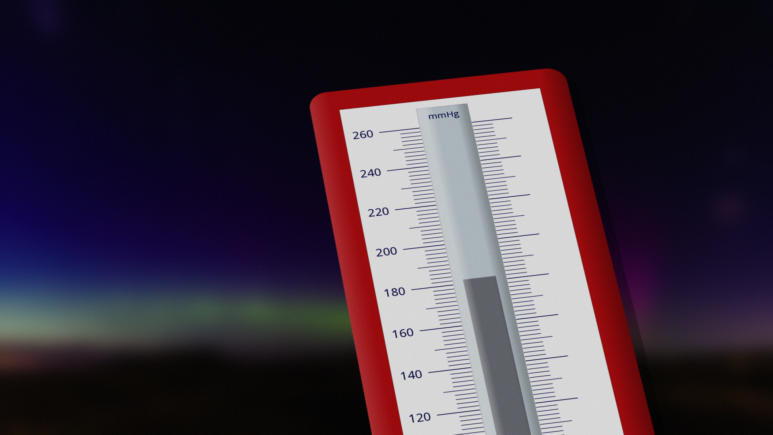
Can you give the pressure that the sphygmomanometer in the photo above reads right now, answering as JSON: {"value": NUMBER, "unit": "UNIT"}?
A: {"value": 182, "unit": "mmHg"}
